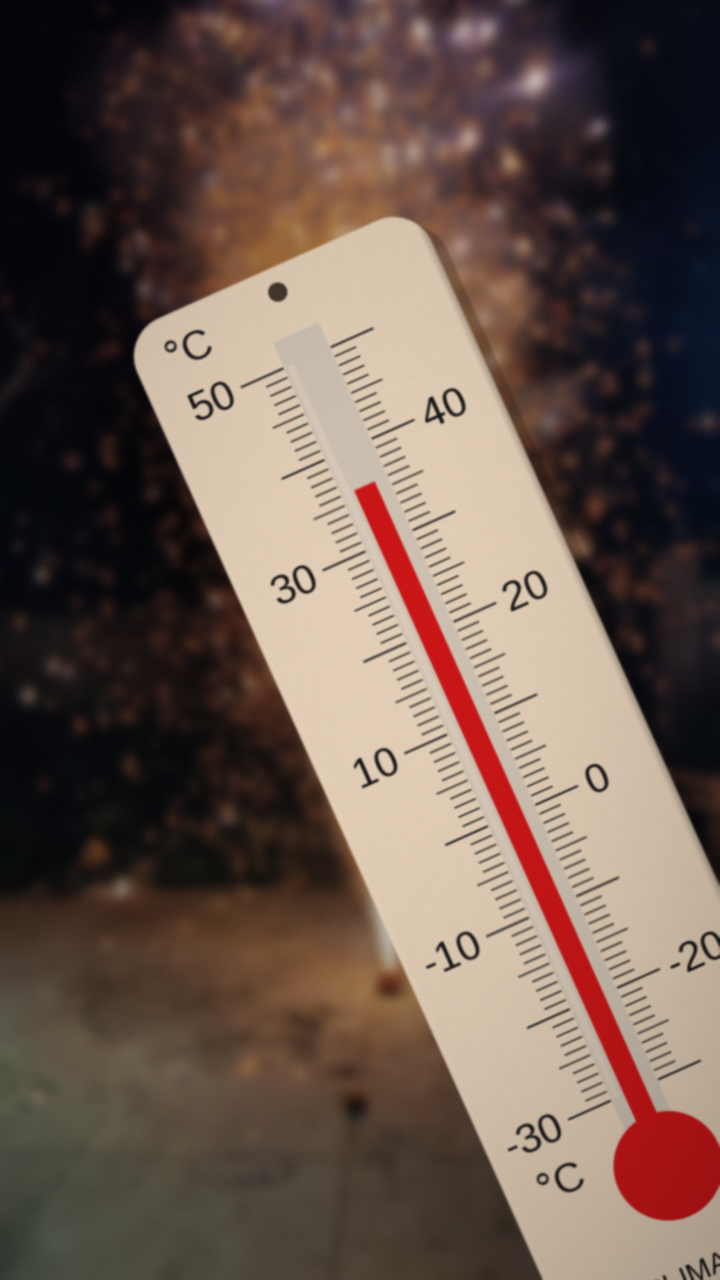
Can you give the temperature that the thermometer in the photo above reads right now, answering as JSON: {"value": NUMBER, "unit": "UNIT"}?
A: {"value": 36, "unit": "°C"}
